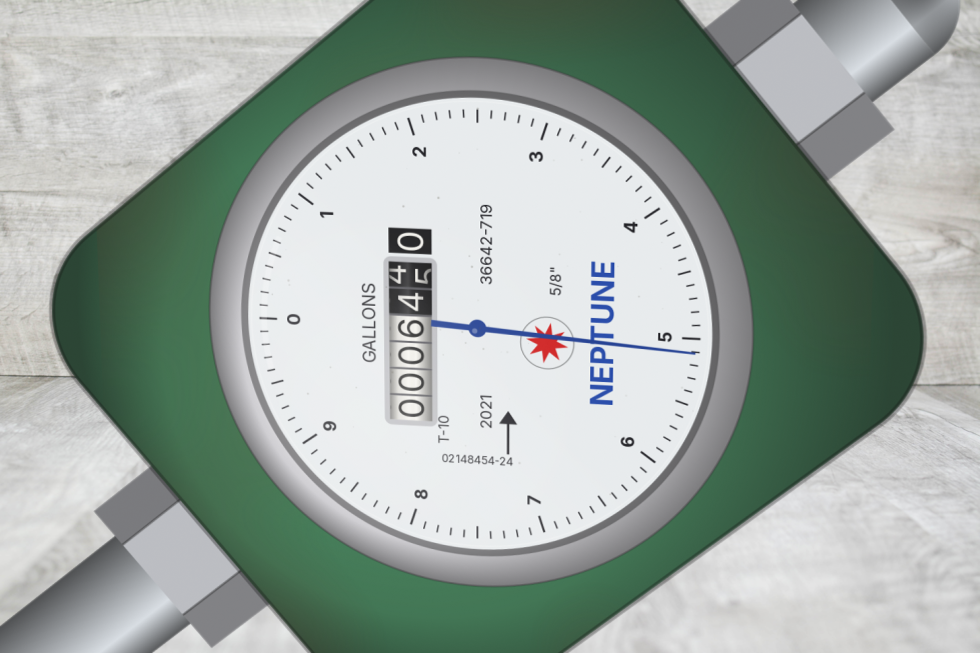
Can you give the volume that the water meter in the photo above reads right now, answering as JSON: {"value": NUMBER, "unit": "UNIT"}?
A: {"value": 6445.1, "unit": "gal"}
